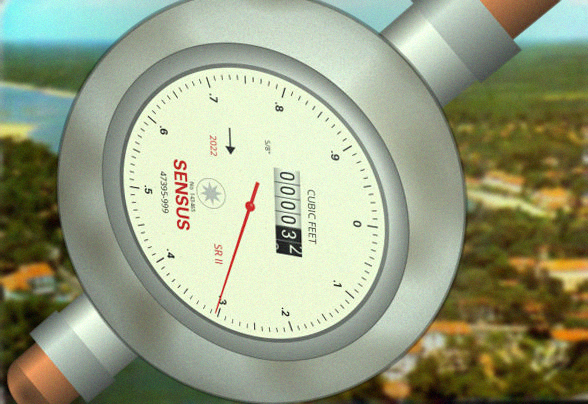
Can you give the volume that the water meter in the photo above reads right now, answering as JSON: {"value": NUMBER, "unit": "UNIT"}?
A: {"value": 32.30, "unit": "ft³"}
